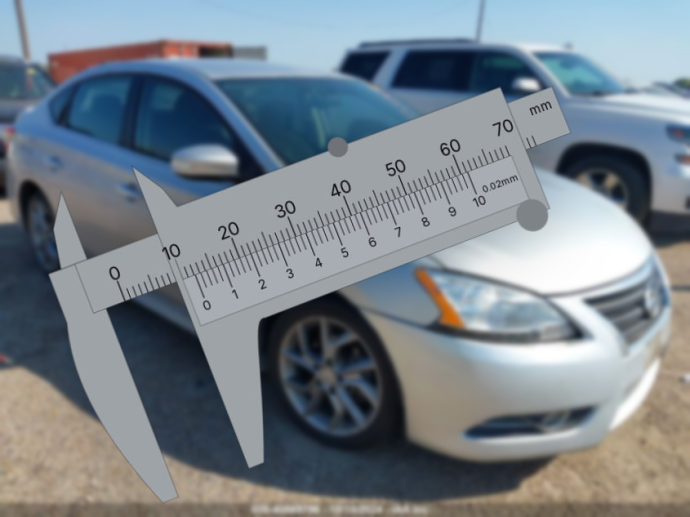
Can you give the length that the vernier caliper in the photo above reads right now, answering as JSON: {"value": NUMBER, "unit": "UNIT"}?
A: {"value": 12.2, "unit": "mm"}
